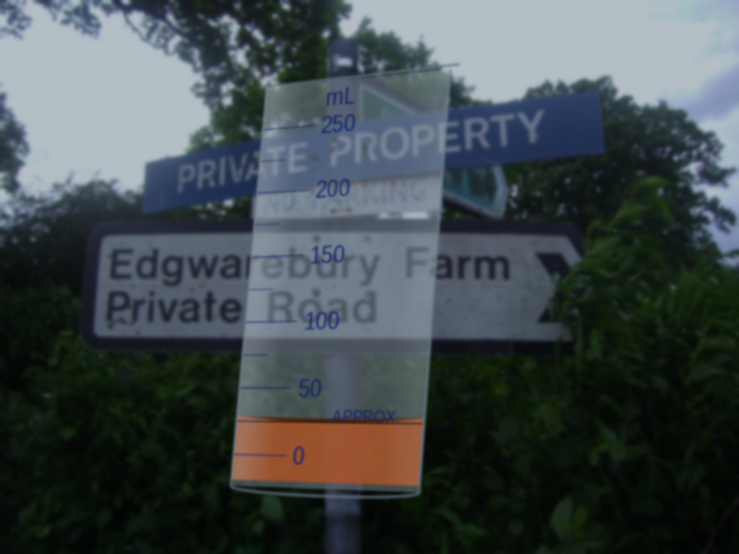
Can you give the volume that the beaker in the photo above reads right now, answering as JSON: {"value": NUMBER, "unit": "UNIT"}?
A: {"value": 25, "unit": "mL"}
